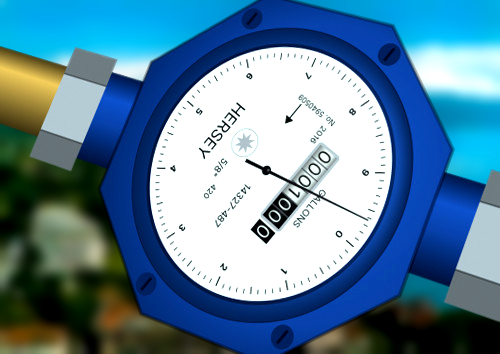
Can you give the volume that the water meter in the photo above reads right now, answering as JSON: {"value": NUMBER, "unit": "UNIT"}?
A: {"value": 999.6, "unit": "gal"}
